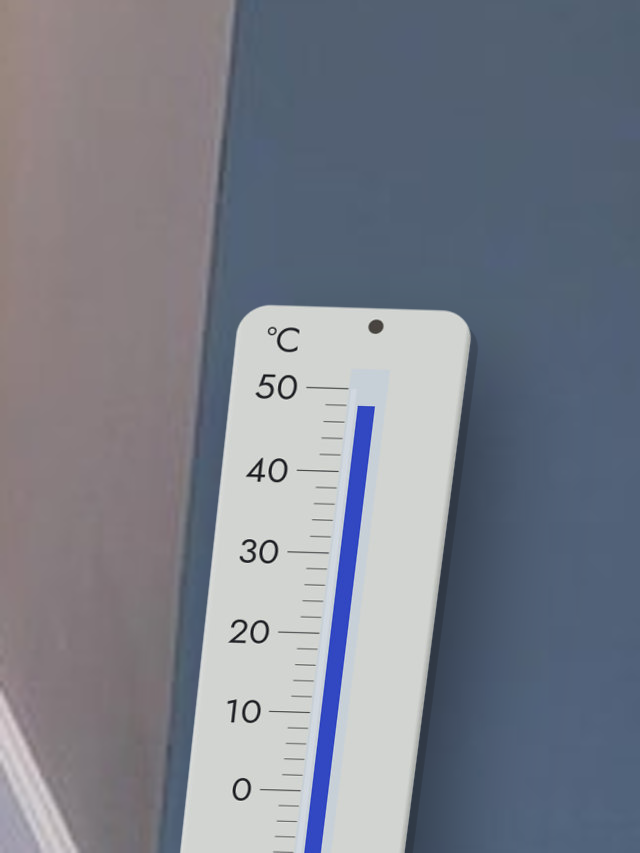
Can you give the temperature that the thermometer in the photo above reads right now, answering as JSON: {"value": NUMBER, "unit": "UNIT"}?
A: {"value": 48, "unit": "°C"}
